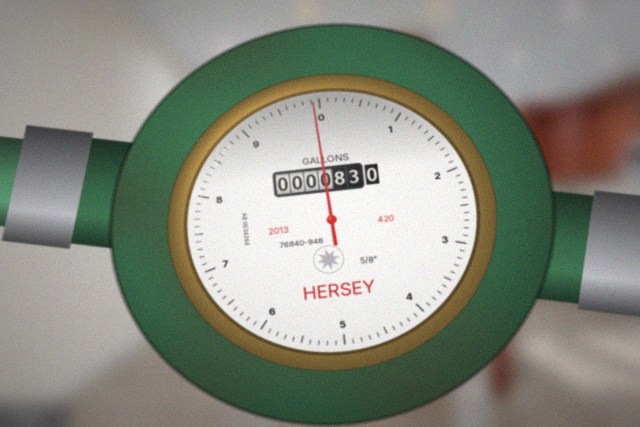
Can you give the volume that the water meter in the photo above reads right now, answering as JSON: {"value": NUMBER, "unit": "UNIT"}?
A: {"value": 829.9, "unit": "gal"}
